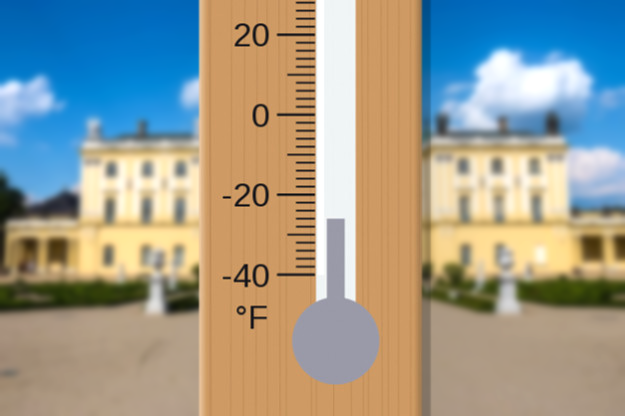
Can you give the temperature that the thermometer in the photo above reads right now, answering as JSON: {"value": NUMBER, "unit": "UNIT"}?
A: {"value": -26, "unit": "°F"}
